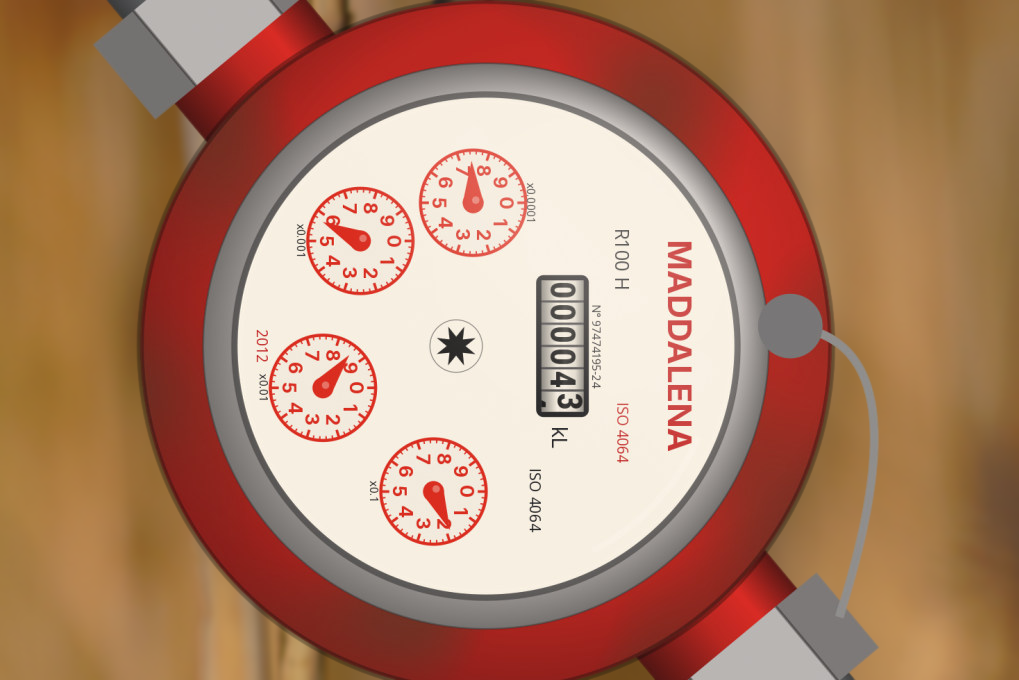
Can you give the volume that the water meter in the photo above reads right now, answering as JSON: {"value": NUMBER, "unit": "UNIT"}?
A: {"value": 43.1857, "unit": "kL"}
